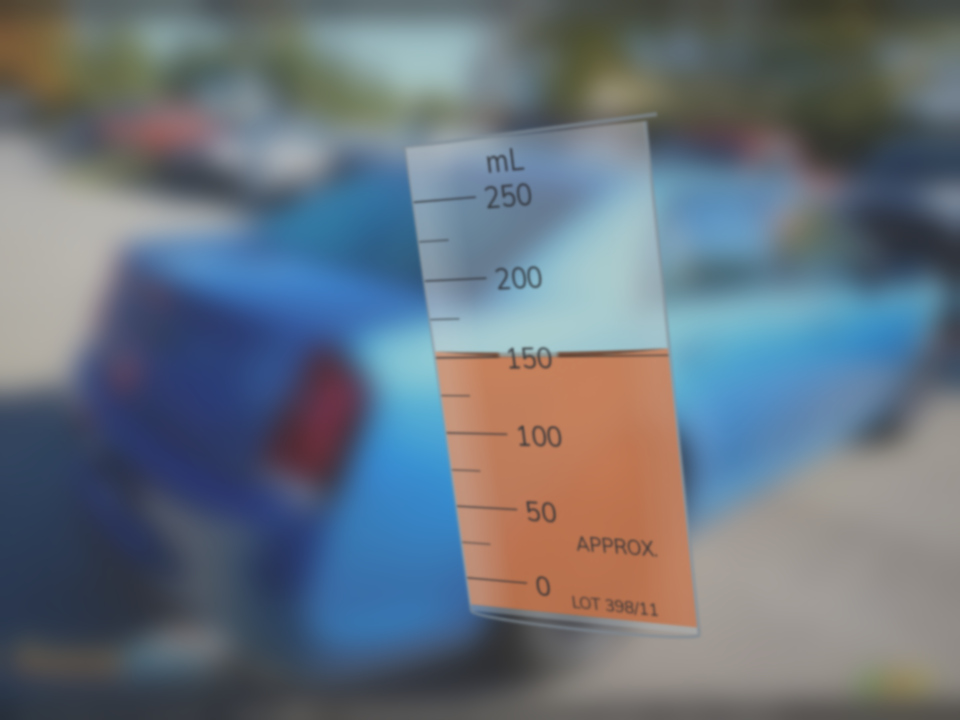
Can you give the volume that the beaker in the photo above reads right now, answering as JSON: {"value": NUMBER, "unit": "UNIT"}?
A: {"value": 150, "unit": "mL"}
